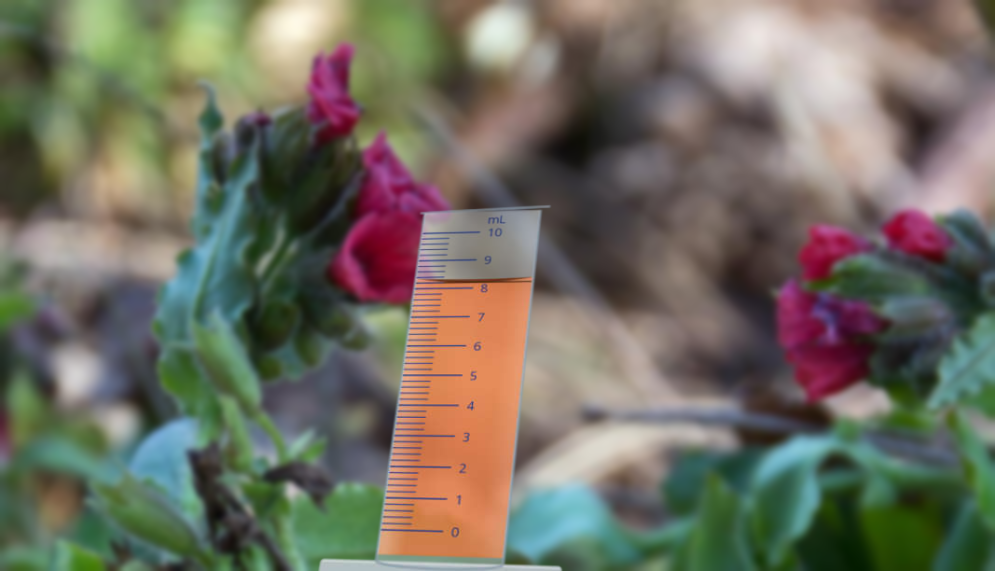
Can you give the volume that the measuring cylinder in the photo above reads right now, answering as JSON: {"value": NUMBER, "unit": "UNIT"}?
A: {"value": 8.2, "unit": "mL"}
